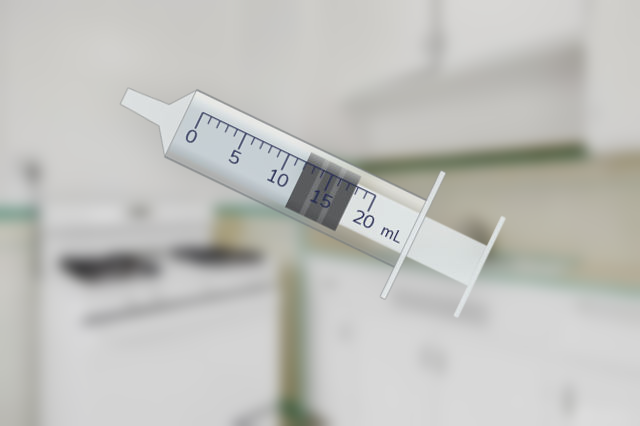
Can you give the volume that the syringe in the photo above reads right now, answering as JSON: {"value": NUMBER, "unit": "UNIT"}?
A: {"value": 12, "unit": "mL"}
